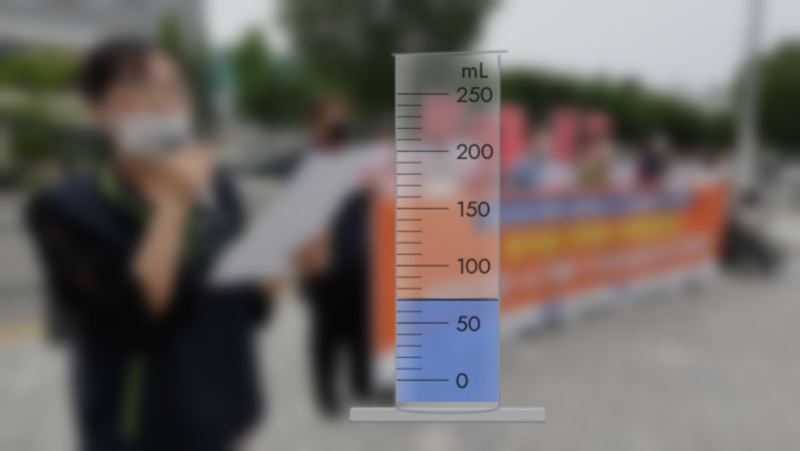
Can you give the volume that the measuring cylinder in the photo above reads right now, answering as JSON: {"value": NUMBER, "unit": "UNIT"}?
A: {"value": 70, "unit": "mL"}
